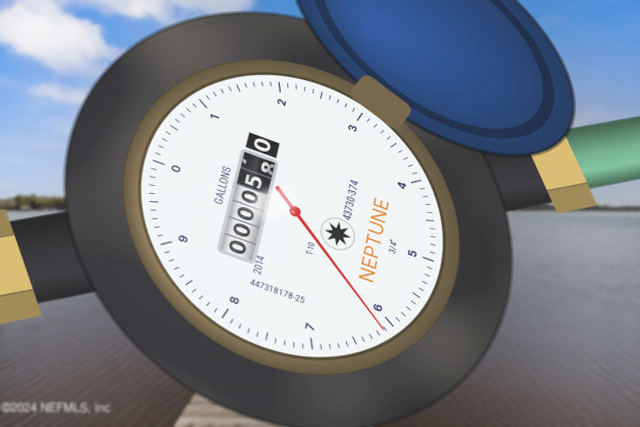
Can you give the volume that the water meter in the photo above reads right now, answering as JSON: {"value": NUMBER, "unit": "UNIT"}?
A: {"value": 576.1, "unit": "gal"}
